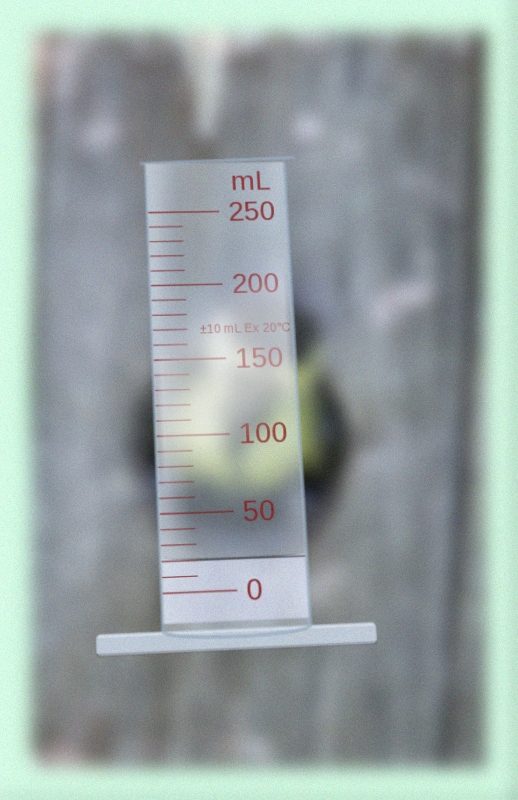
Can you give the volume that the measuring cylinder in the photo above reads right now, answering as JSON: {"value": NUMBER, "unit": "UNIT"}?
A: {"value": 20, "unit": "mL"}
